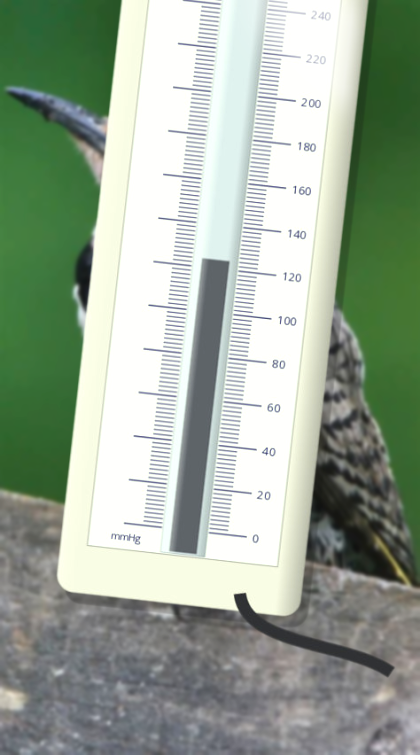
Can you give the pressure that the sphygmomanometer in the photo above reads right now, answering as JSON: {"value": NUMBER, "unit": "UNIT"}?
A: {"value": 124, "unit": "mmHg"}
